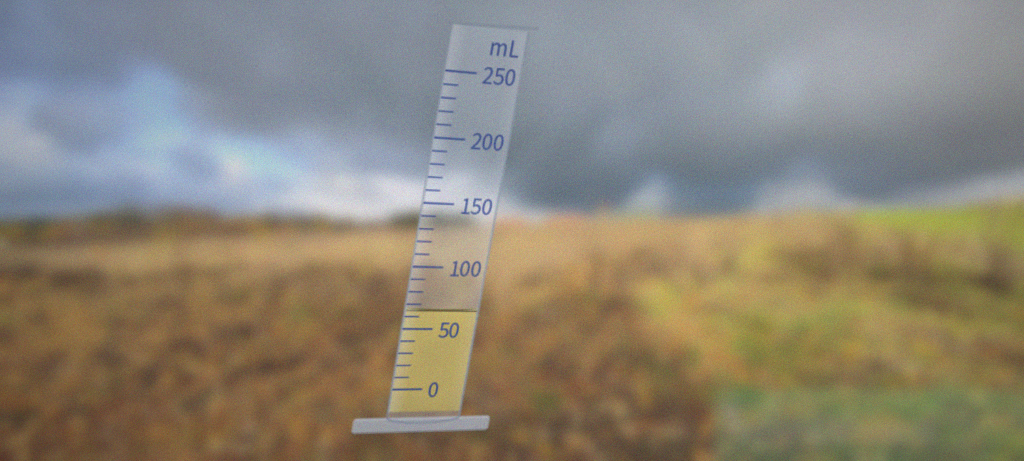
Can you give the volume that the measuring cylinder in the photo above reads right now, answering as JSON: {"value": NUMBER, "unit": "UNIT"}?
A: {"value": 65, "unit": "mL"}
